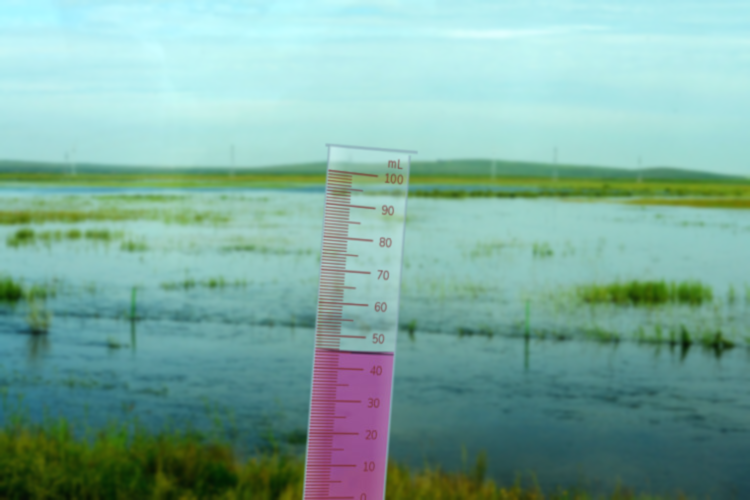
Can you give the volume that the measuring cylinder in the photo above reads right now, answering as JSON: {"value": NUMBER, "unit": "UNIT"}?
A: {"value": 45, "unit": "mL"}
